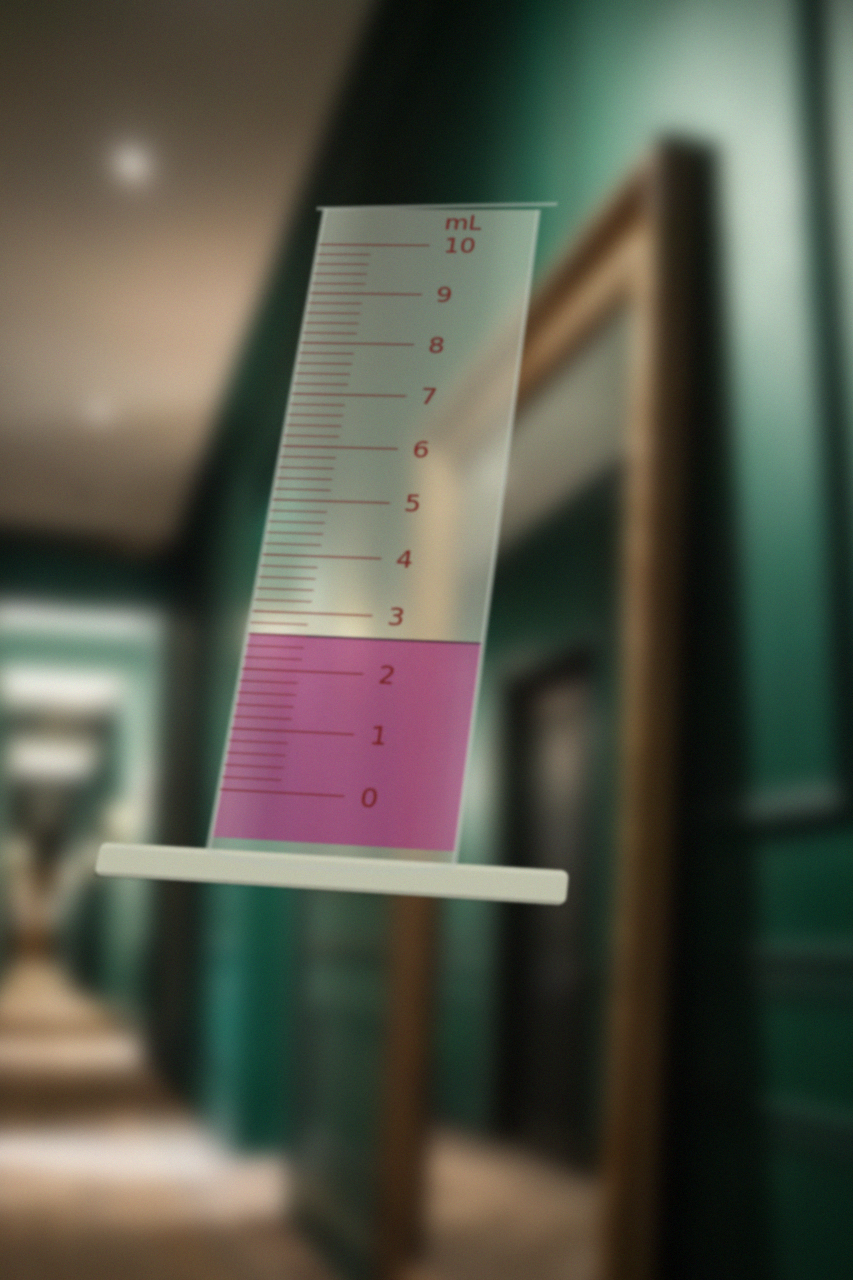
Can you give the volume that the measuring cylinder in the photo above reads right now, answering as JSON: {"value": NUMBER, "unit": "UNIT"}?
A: {"value": 2.6, "unit": "mL"}
